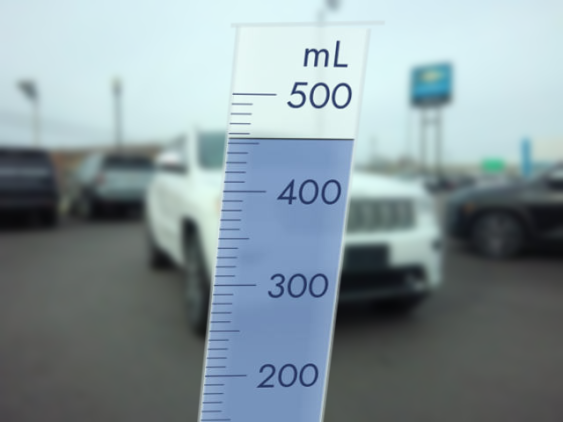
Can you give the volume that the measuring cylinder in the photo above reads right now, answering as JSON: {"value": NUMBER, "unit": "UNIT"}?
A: {"value": 455, "unit": "mL"}
